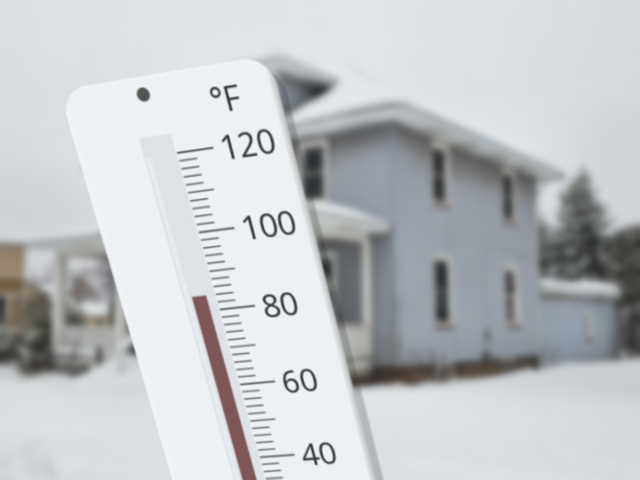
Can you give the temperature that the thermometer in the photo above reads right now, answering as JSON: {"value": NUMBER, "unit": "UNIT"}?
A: {"value": 84, "unit": "°F"}
